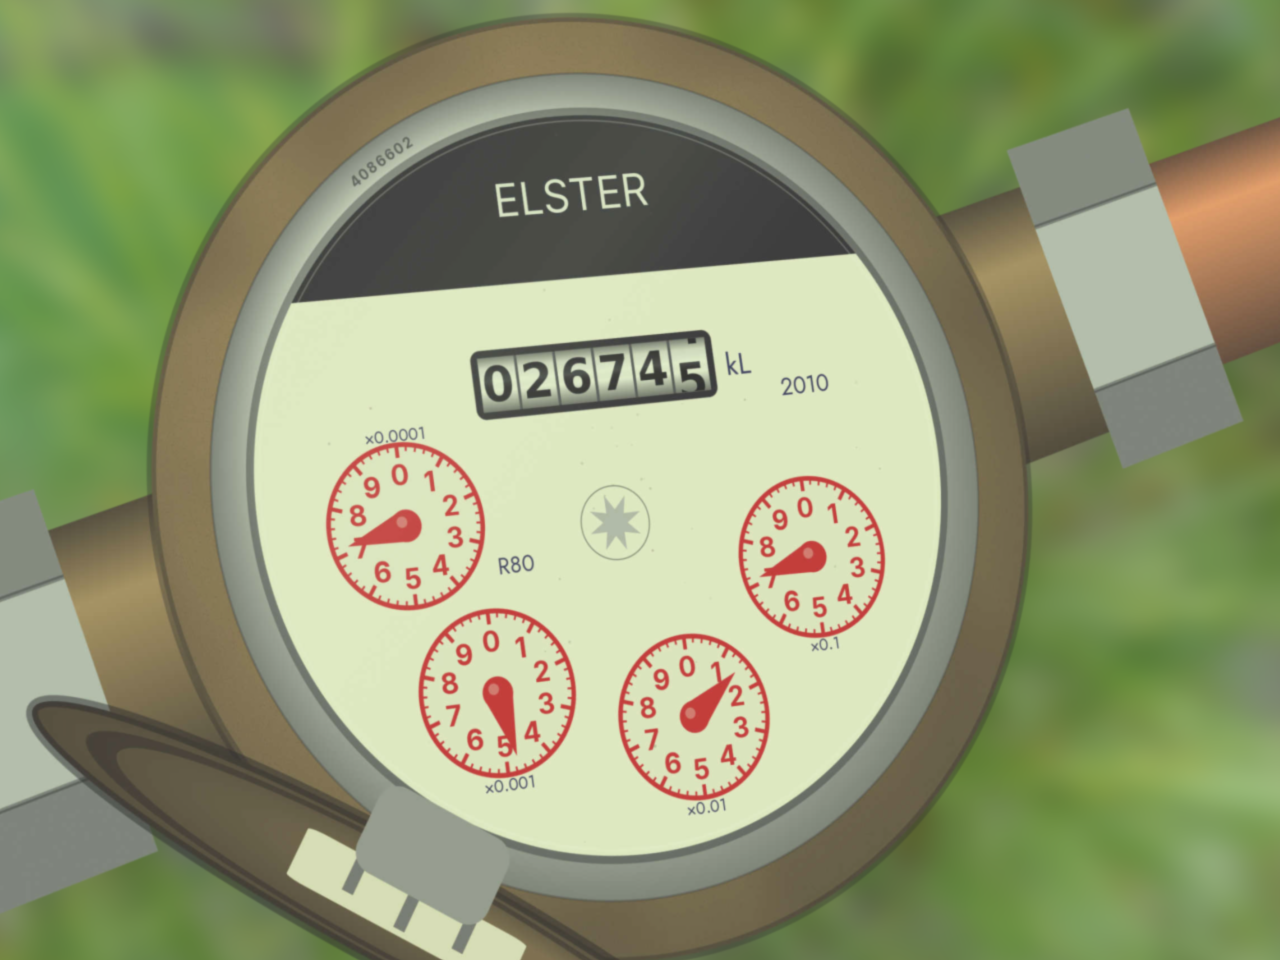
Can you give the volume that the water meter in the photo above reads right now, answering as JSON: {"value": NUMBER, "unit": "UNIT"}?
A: {"value": 26744.7147, "unit": "kL"}
